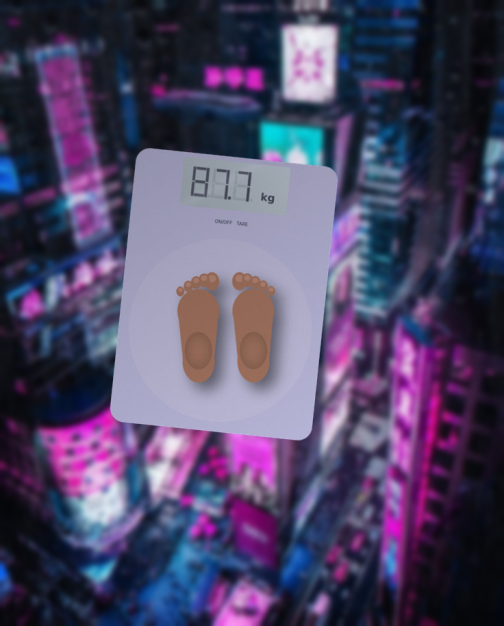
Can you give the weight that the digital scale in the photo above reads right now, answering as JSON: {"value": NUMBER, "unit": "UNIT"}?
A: {"value": 87.7, "unit": "kg"}
